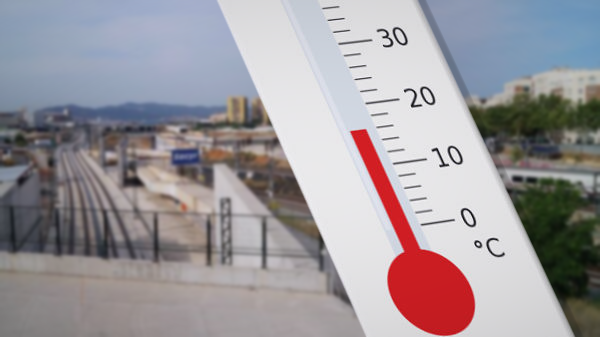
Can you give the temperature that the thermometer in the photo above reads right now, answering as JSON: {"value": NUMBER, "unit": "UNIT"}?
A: {"value": 16, "unit": "°C"}
